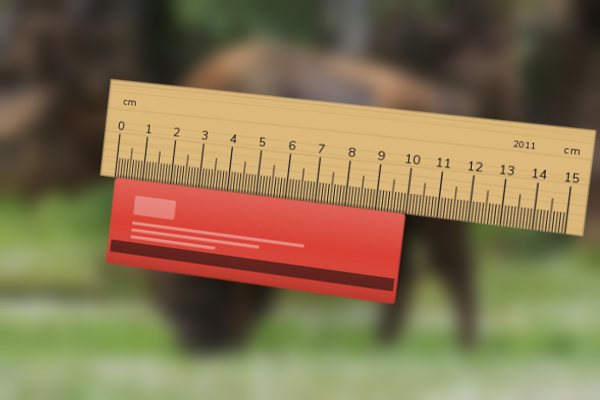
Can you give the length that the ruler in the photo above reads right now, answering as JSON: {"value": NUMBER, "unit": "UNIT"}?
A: {"value": 10, "unit": "cm"}
